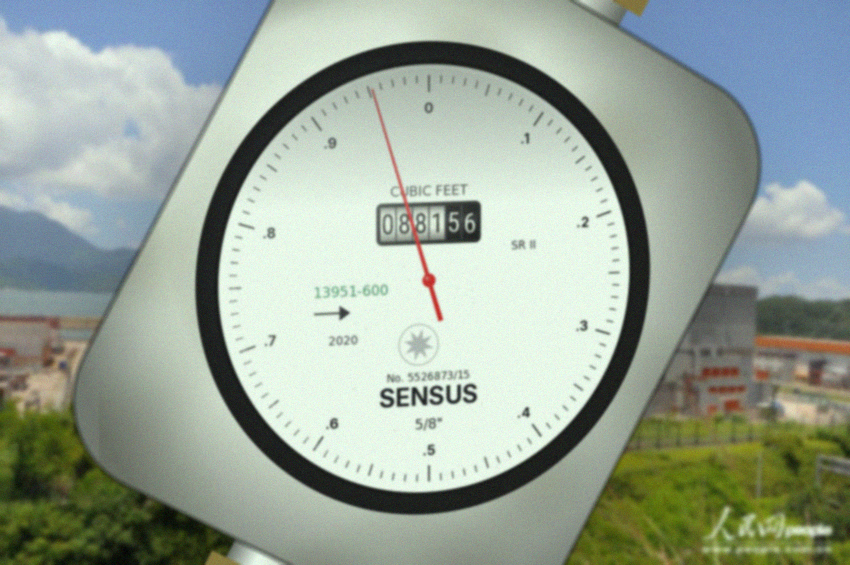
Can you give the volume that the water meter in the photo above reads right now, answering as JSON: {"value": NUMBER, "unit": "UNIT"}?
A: {"value": 88155.95, "unit": "ft³"}
